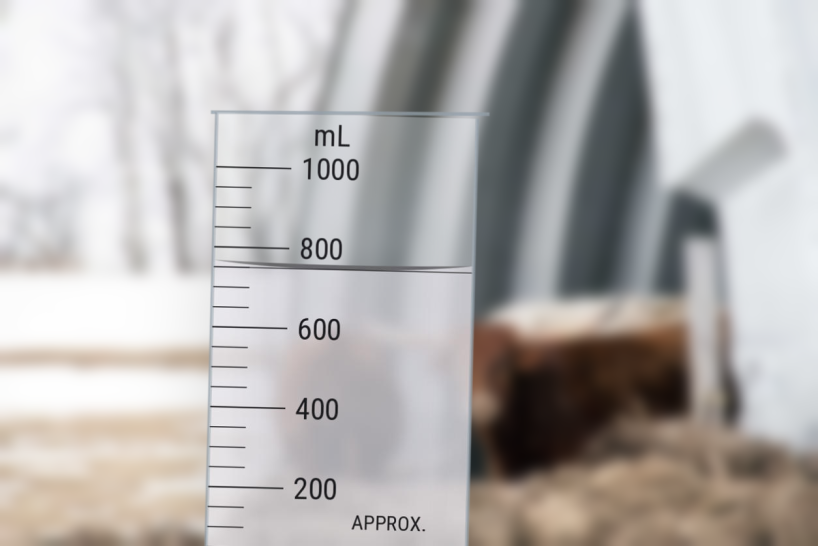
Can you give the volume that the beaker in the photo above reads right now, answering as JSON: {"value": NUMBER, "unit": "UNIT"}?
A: {"value": 750, "unit": "mL"}
